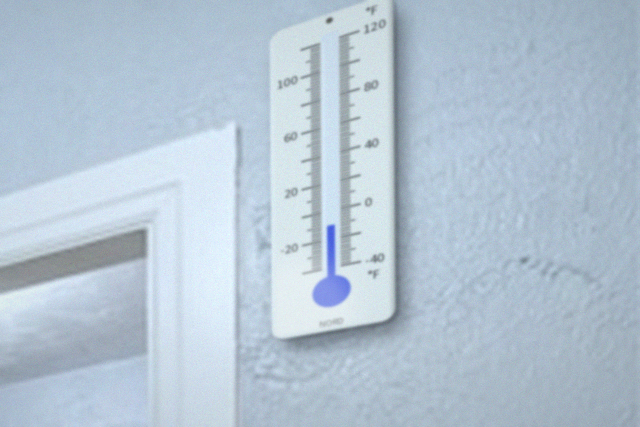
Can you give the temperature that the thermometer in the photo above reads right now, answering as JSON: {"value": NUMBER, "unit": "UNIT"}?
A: {"value": -10, "unit": "°F"}
